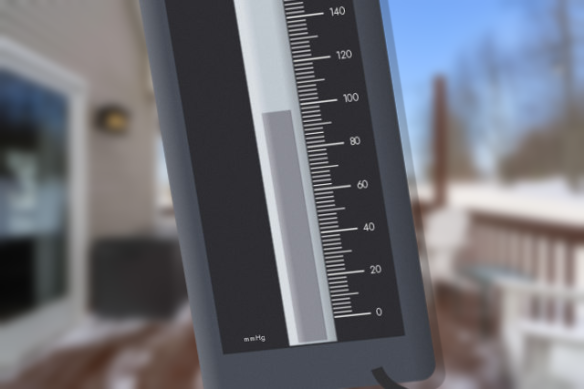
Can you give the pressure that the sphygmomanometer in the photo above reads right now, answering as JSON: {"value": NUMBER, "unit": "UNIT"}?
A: {"value": 98, "unit": "mmHg"}
